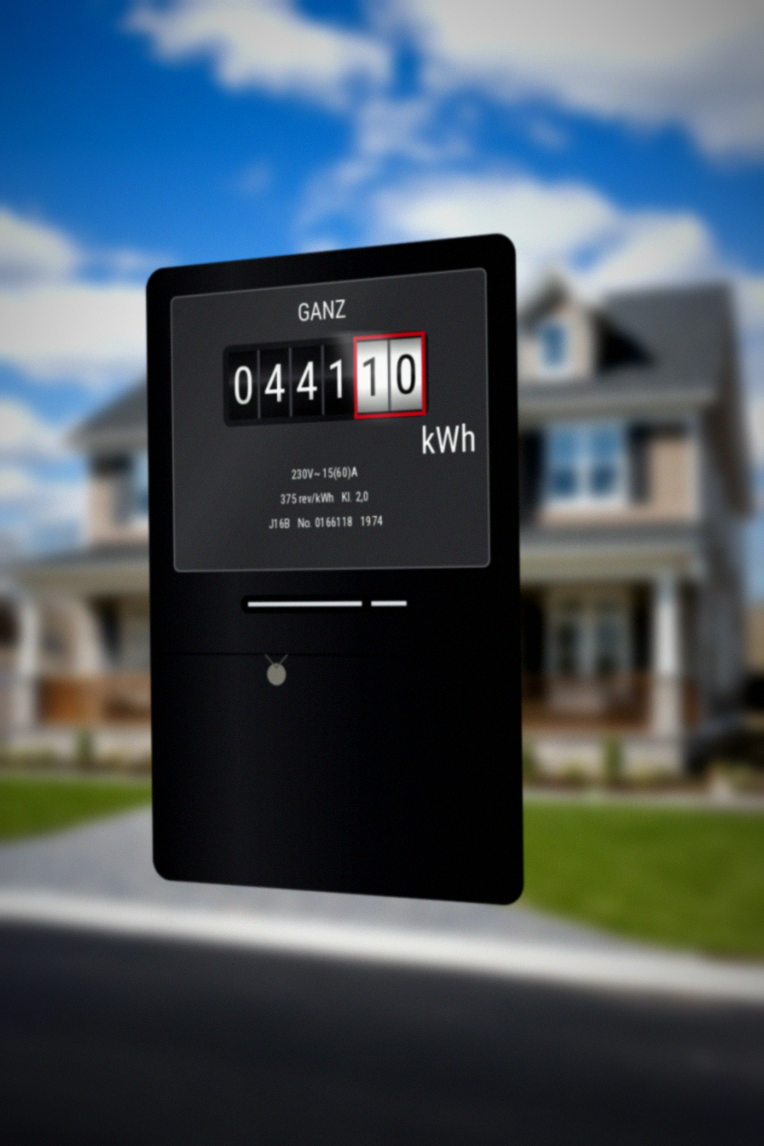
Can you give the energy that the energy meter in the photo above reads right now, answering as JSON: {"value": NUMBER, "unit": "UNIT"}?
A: {"value": 441.10, "unit": "kWh"}
